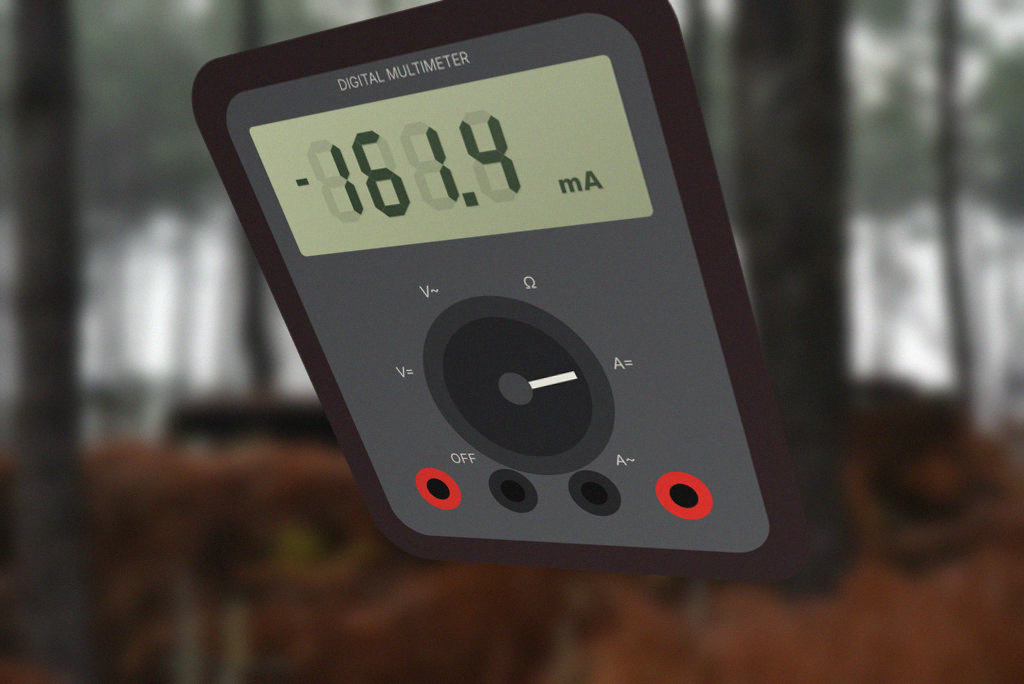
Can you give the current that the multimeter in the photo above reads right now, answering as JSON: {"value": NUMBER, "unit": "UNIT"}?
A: {"value": -161.4, "unit": "mA"}
